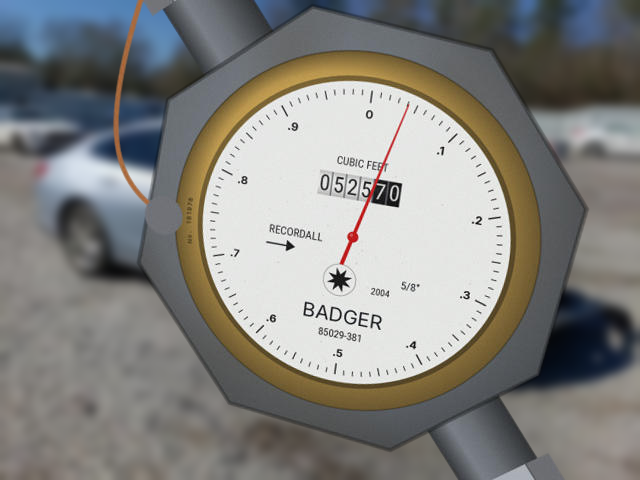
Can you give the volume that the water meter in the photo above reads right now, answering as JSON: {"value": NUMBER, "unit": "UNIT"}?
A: {"value": 52570.04, "unit": "ft³"}
